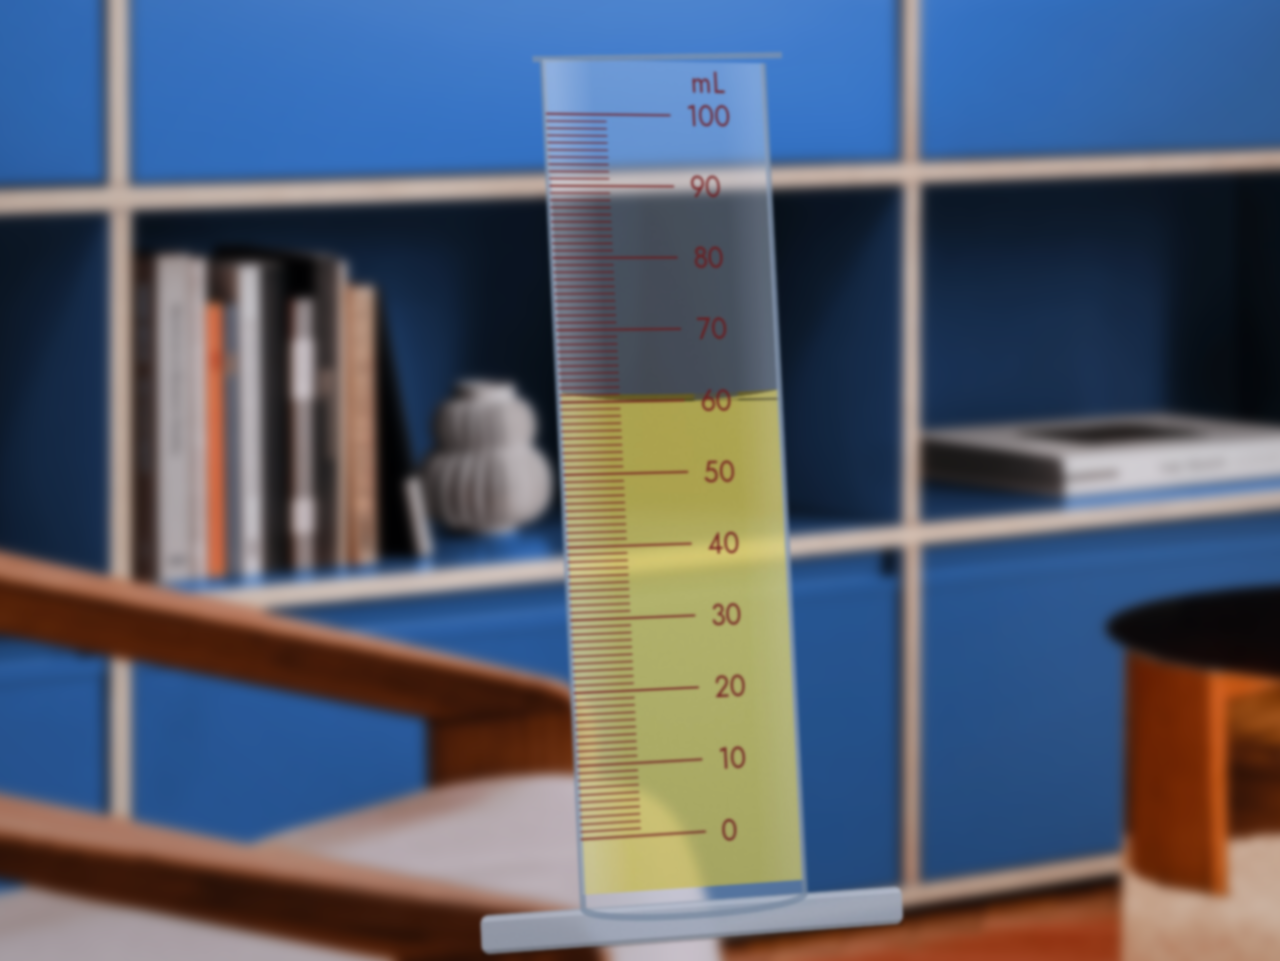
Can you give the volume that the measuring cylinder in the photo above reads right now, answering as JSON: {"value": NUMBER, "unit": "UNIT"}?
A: {"value": 60, "unit": "mL"}
